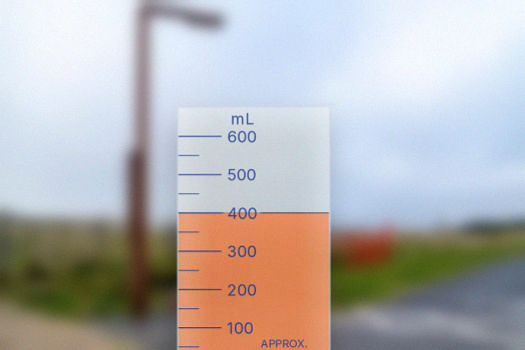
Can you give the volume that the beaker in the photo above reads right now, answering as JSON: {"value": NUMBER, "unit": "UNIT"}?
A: {"value": 400, "unit": "mL"}
